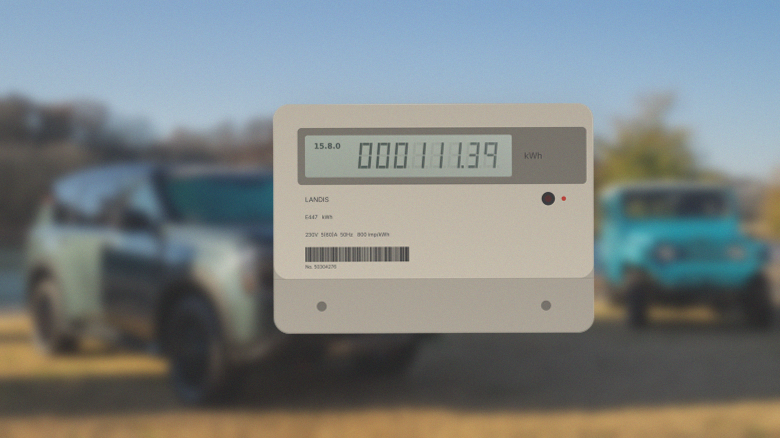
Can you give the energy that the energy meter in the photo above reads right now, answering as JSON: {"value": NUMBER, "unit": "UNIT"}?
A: {"value": 111.39, "unit": "kWh"}
